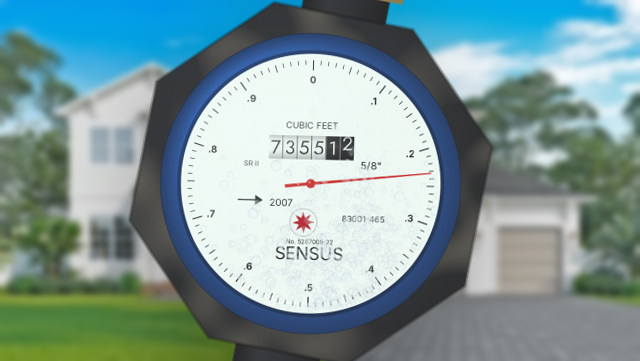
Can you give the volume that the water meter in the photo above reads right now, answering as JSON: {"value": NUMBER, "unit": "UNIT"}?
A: {"value": 735512.23, "unit": "ft³"}
